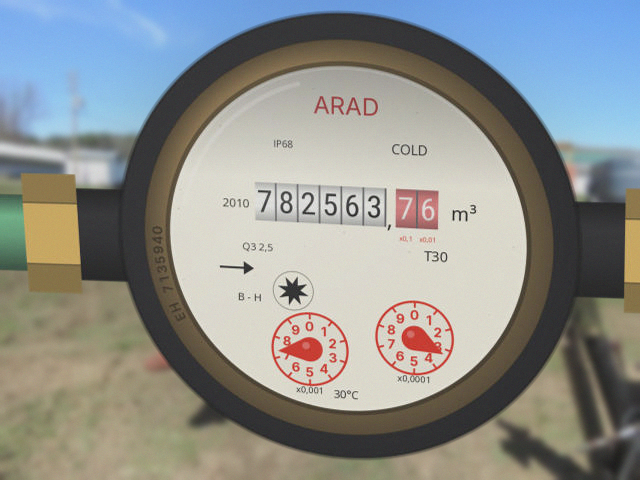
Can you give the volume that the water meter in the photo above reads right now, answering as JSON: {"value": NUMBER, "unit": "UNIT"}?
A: {"value": 782563.7673, "unit": "m³"}
